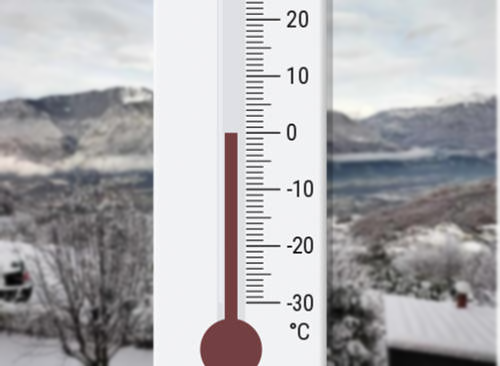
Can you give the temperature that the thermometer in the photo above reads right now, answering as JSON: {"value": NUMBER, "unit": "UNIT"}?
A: {"value": 0, "unit": "°C"}
